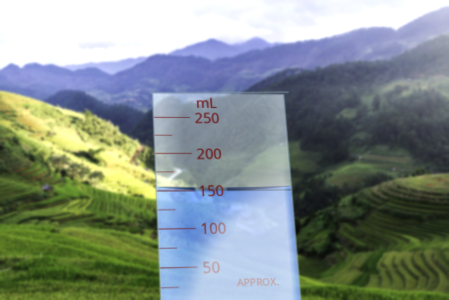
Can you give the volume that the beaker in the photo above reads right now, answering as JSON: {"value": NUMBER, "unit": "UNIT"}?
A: {"value": 150, "unit": "mL"}
